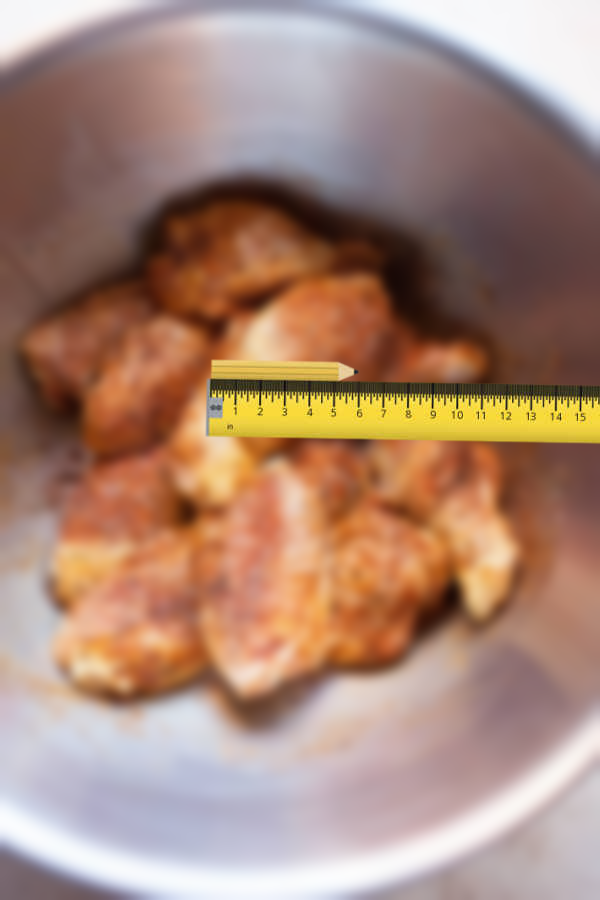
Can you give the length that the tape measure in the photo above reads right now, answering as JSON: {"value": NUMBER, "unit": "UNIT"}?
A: {"value": 6, "unit": "in"}
